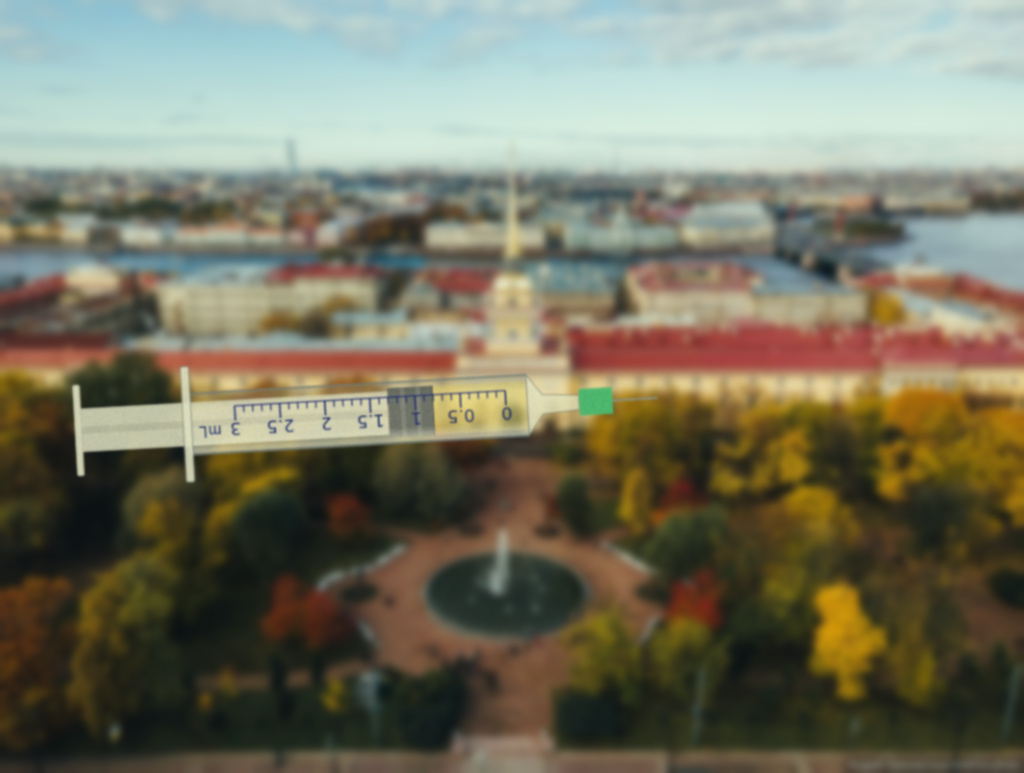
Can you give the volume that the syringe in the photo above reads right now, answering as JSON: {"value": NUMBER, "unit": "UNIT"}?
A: {"value": 0.8, "unit": "mL"}
